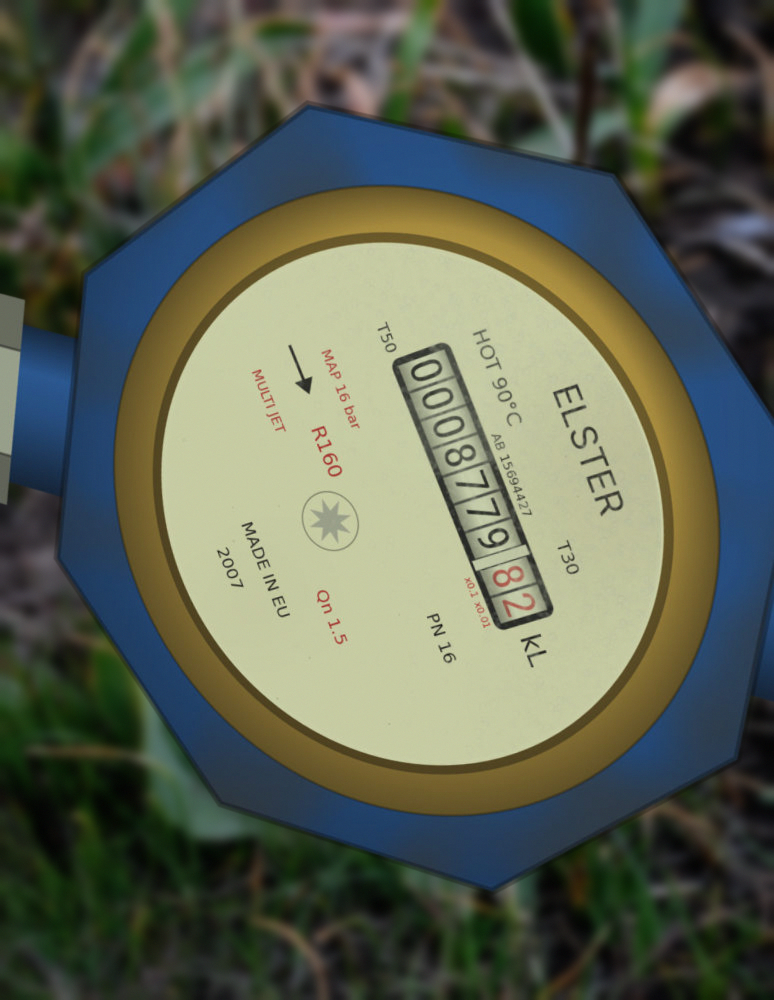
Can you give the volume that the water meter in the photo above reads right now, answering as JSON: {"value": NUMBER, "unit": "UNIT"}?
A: {"value": 8779.82, "unit": "kL"}
